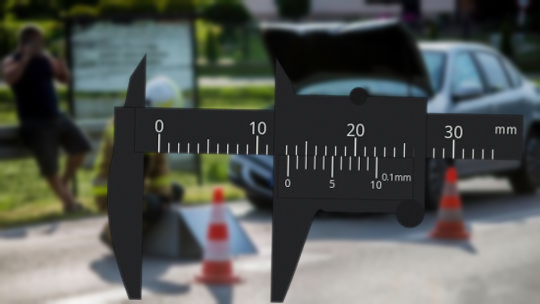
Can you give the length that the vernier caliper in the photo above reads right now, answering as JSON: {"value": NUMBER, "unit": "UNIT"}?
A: {"value": 13.2, "unit": "mm"}
